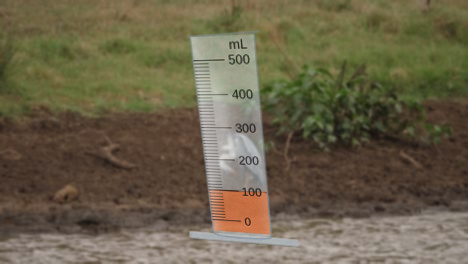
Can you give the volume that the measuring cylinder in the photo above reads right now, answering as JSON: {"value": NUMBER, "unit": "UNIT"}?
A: {"value": 100, "unit": "mL"}
